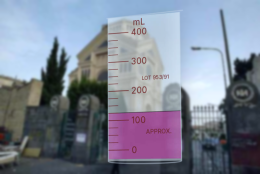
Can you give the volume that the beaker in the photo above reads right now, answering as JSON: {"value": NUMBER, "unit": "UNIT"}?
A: {"value": 125, "unit": "mL"}
